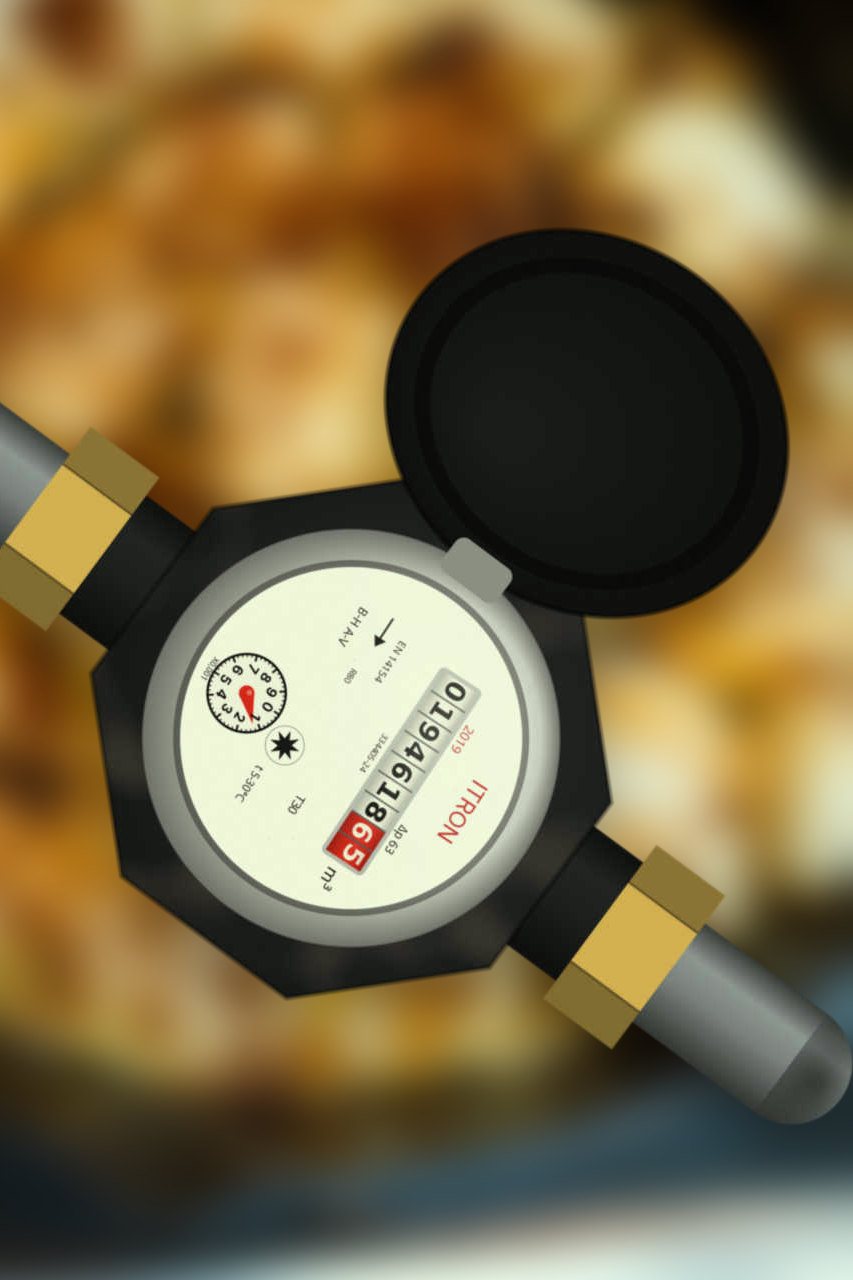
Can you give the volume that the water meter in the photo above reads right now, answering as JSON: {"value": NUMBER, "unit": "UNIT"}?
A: {"value": 194618.651, "unit": "m³"}
